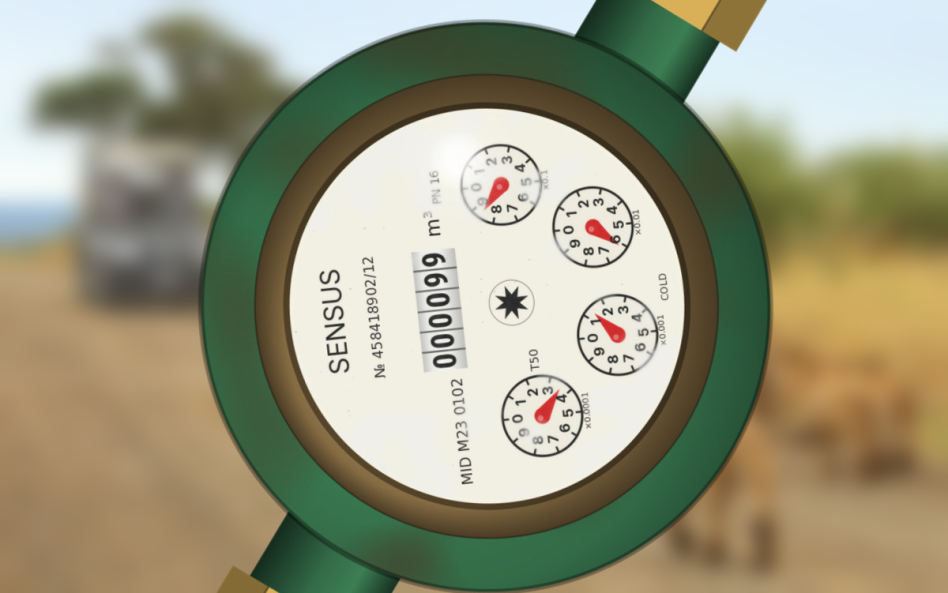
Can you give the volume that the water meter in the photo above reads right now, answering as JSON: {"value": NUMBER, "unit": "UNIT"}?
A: {"value": 99.8613, "unit": "m³"}
